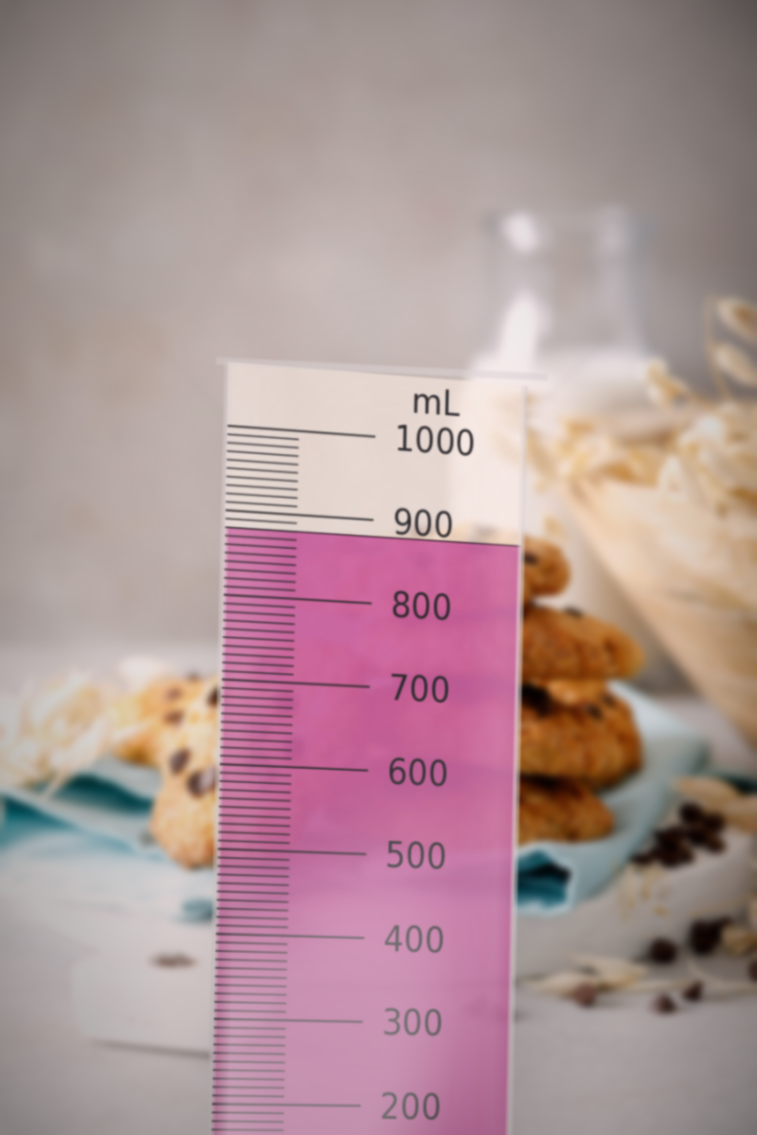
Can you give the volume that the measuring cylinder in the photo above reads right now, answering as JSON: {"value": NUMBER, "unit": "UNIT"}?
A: {"value": 880, "unit": "mL"}
